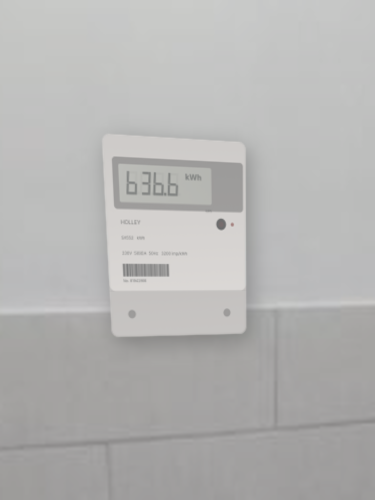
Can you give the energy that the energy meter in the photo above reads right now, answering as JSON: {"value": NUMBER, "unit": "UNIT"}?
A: {"value": 636.6, "unit": "kWh"}
